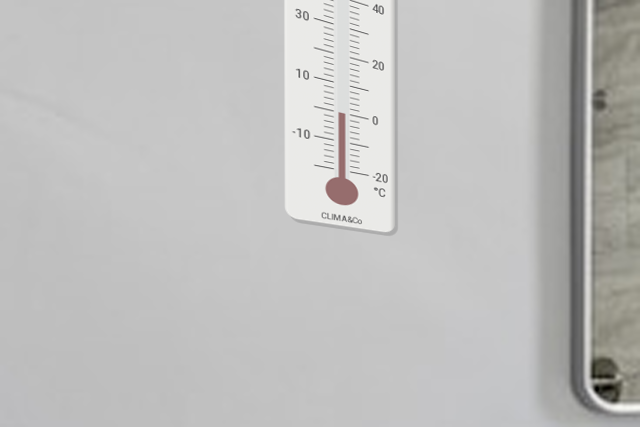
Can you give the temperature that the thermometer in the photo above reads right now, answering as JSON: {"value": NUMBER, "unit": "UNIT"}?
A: {"value": 0, "unit": "°C"}
